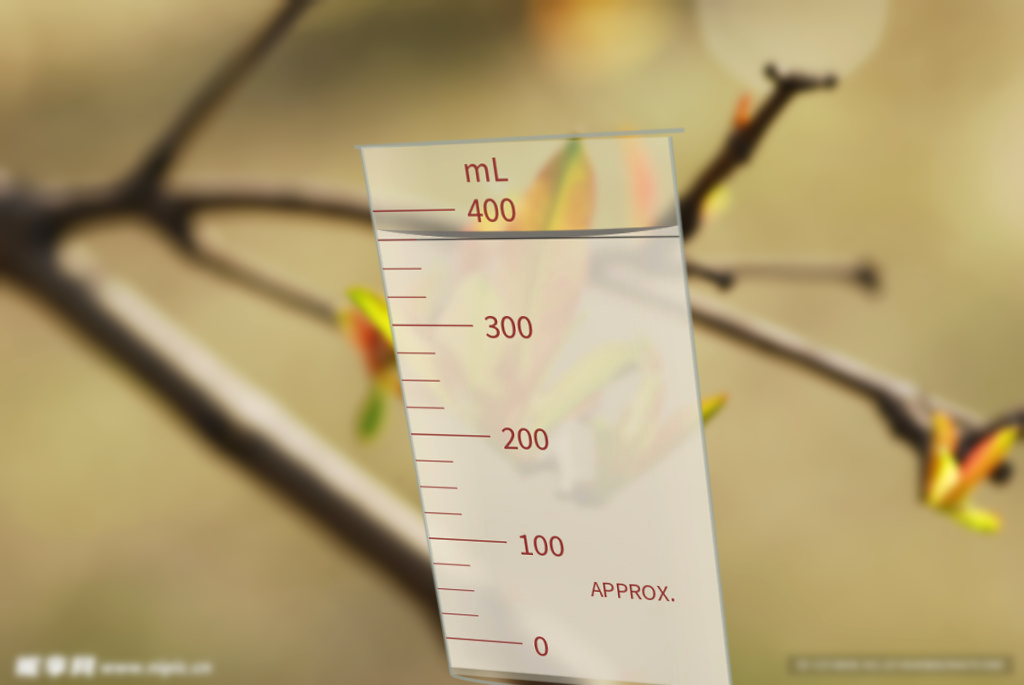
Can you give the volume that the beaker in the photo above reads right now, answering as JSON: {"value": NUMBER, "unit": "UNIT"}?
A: {"value": 375, "unit": "mL"}
